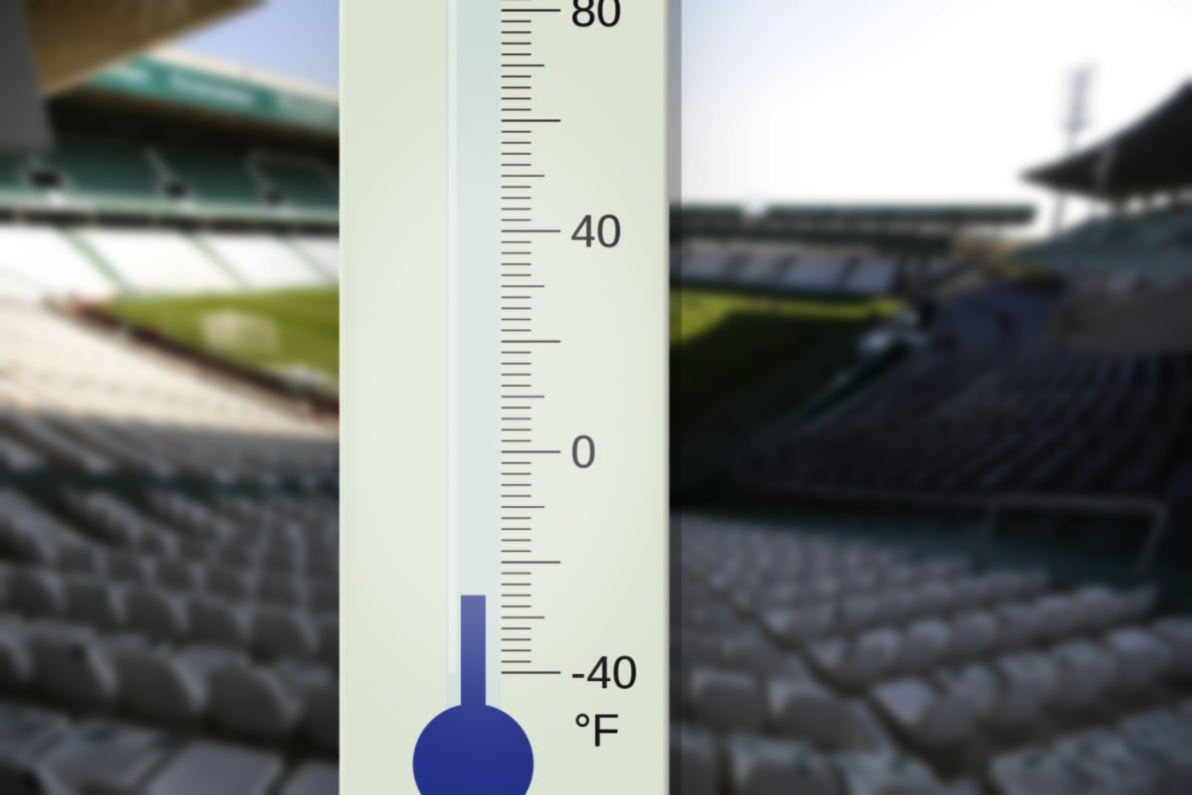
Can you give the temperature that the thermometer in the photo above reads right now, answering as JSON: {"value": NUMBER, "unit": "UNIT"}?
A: {"value": -26, "unit": "°F"}
